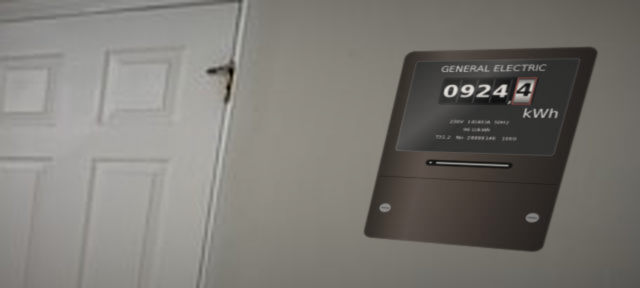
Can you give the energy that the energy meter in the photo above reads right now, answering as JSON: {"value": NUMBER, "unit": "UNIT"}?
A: {"value": 924.4, "unit": "kWh"}
